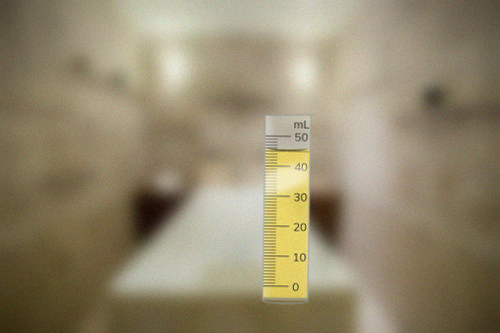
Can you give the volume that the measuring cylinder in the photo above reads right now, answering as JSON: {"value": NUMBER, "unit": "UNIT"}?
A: {"value": 45, "unit": "mL"}
